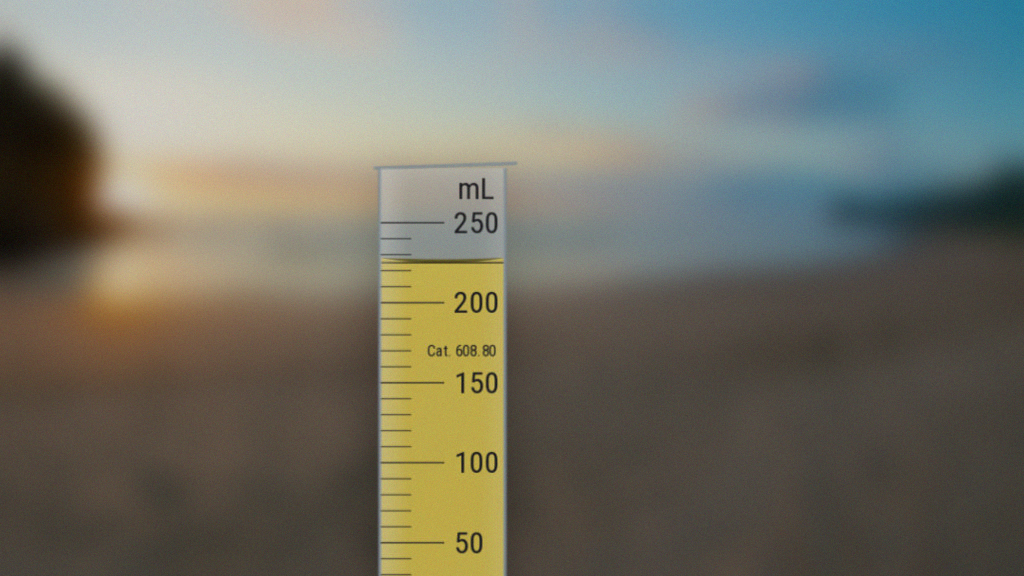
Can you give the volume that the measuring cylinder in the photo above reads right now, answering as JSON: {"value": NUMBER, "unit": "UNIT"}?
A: {"value": 225, "unit": "mL"}
